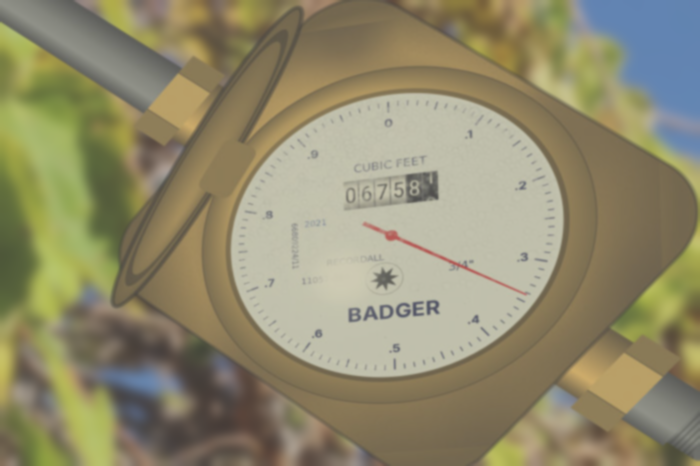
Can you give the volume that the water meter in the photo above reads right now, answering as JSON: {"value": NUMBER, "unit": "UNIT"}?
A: {"value": 67581.34, "unit": "ft³"}
